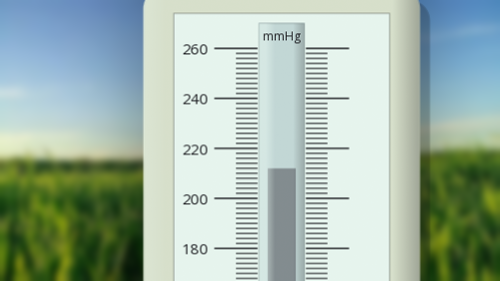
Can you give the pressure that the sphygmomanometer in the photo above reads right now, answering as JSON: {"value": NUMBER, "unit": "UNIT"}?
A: {"value": 212, "unit": "mmHg"}
